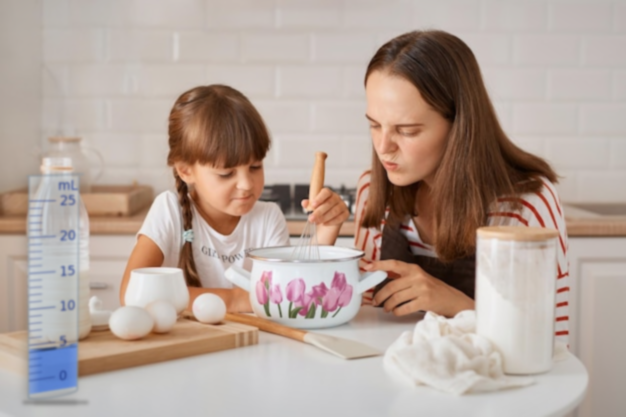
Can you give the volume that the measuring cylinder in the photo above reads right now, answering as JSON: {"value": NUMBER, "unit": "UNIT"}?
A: {"value": 4, "unit": "mL"}
